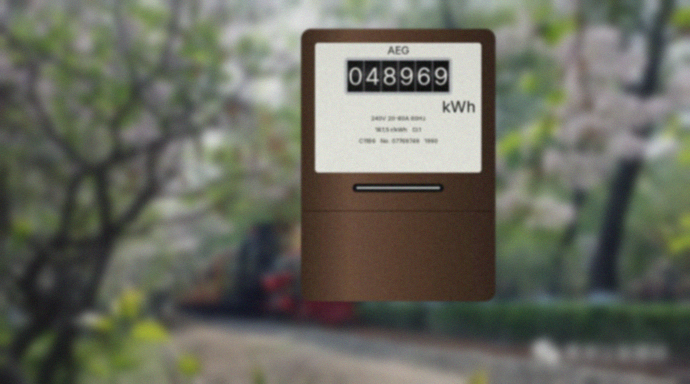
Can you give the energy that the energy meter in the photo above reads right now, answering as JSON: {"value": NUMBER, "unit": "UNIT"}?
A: {"value": 48969, "unit": "kWh"}
